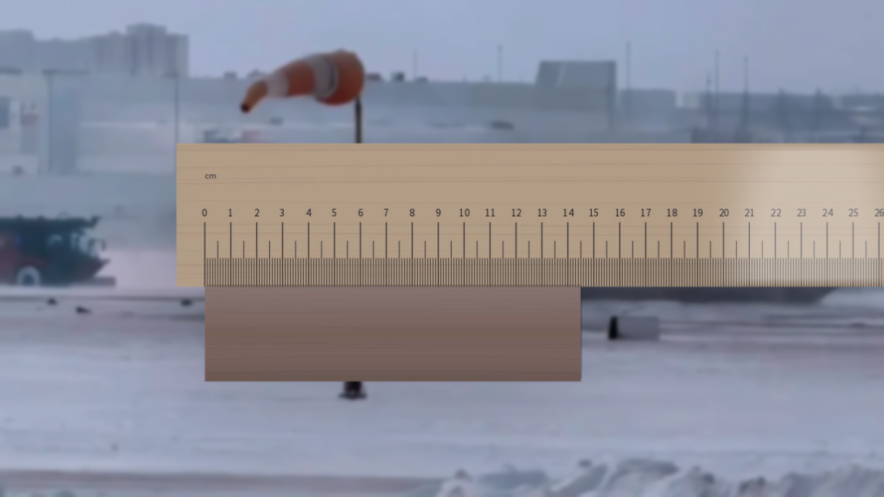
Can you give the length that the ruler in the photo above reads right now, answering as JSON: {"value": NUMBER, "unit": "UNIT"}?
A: {"value": 14.5, "unit": "cm"}
